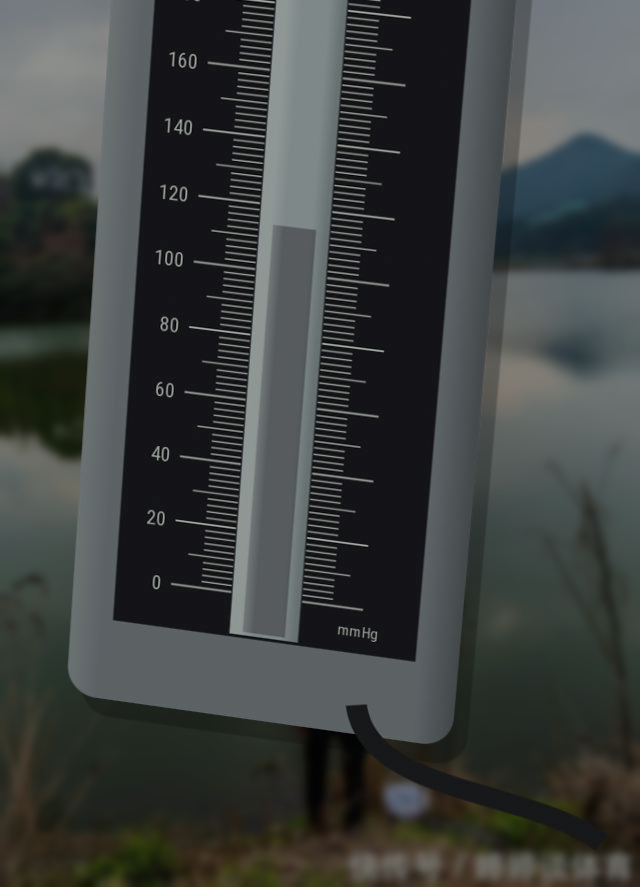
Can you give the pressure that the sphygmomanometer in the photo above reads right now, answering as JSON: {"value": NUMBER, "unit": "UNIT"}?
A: {"value": 114, "unit": "mmHg"}
